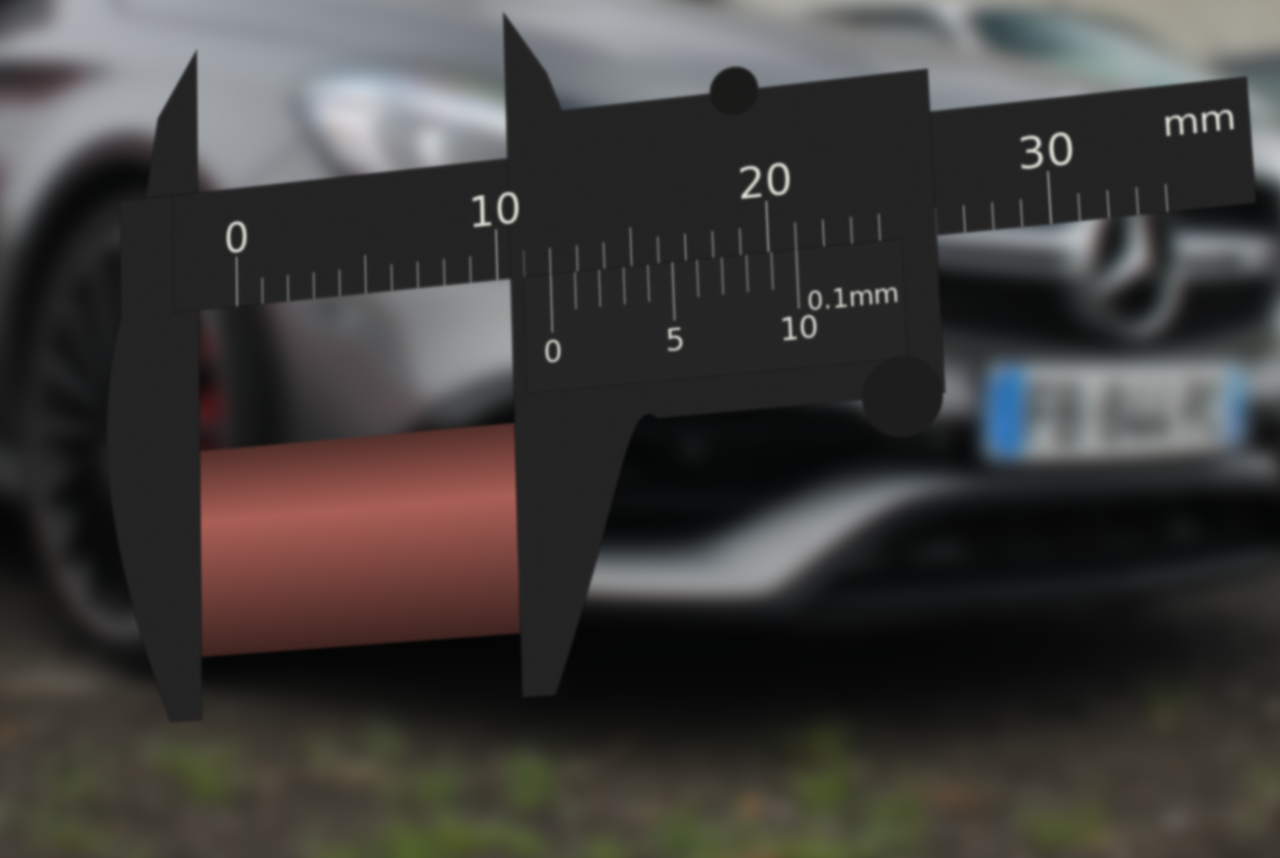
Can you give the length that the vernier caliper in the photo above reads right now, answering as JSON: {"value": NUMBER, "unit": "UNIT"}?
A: {"value": 12.0, "unit": "mm"}
